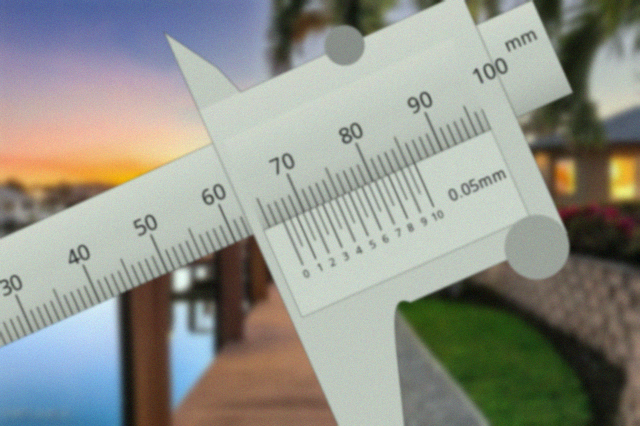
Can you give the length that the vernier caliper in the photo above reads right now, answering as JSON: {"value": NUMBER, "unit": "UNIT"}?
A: {"value": 67.0, "unit": "mm"}
